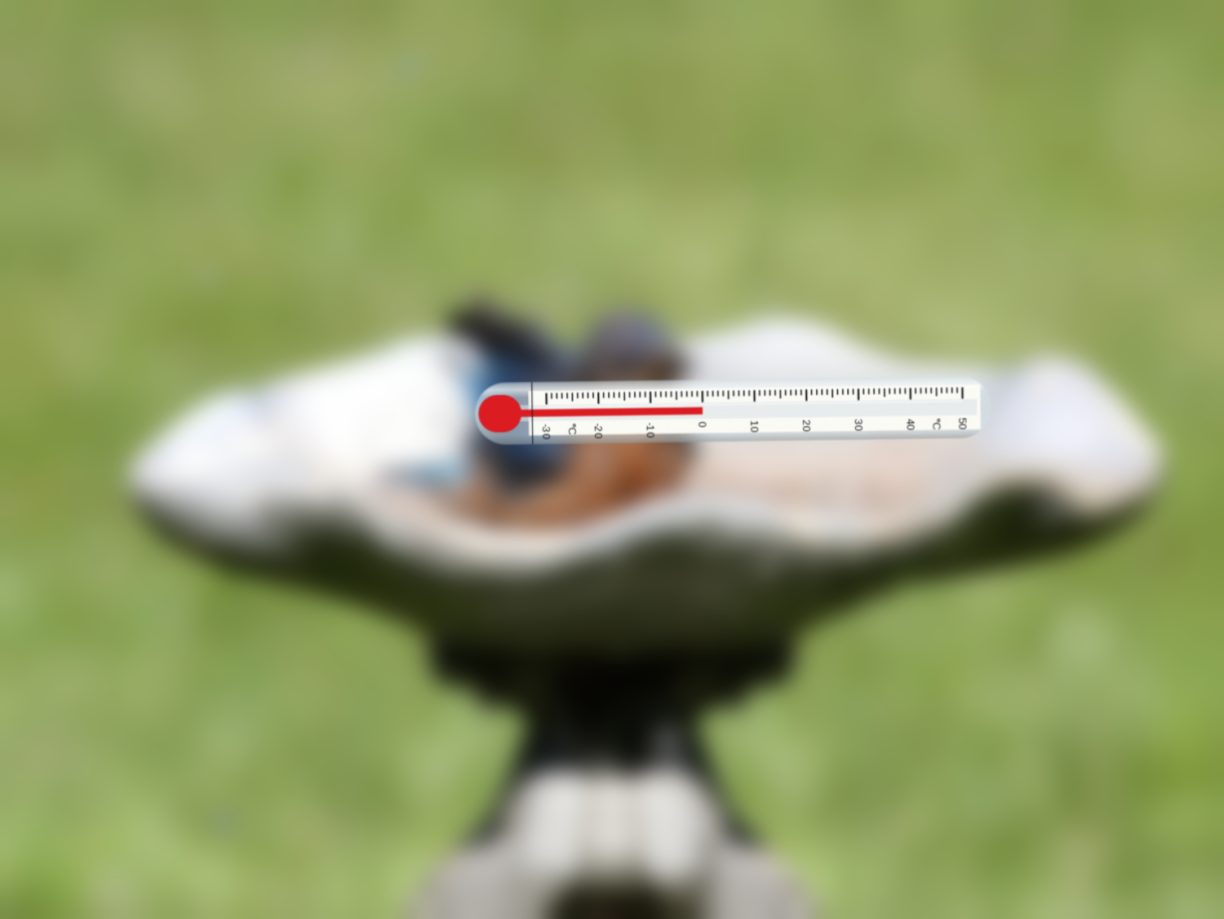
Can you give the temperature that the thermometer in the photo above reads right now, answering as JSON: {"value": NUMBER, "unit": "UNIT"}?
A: {"value": 0, "unit": "°C"}
